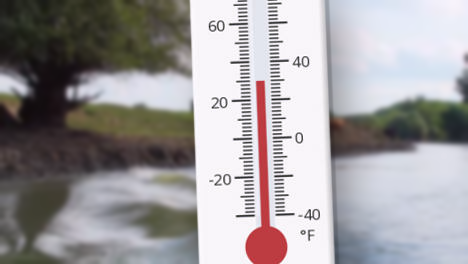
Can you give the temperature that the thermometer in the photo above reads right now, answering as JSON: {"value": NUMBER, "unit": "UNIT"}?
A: {"value": 30, "unit": "°F"}
